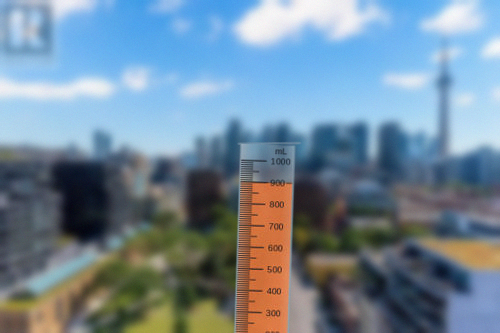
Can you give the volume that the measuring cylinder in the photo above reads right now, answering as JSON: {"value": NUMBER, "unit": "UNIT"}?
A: {"value": 900, "unit": "mL"}
